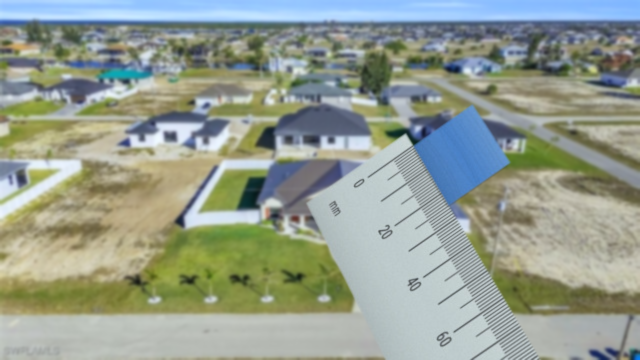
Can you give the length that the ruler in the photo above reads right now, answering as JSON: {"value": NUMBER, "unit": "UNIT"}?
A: {"value": 25, "unit": "mm"}
